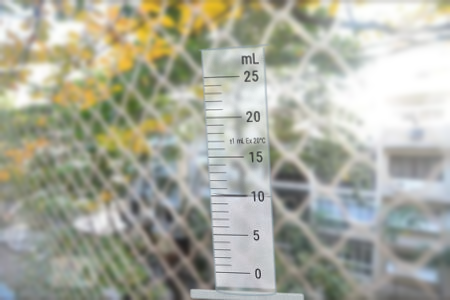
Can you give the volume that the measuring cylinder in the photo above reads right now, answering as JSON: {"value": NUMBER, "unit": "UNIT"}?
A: {"value": 10, "unit": "mL"}
